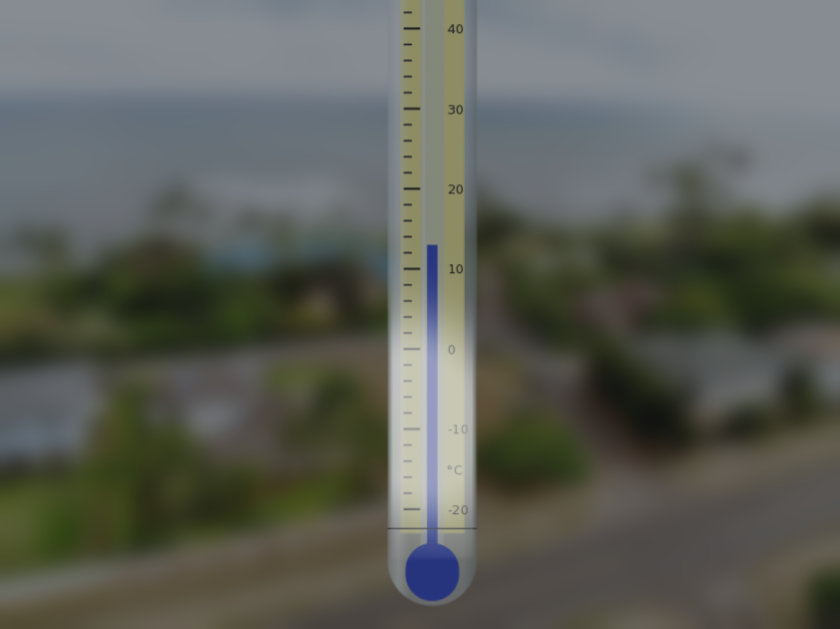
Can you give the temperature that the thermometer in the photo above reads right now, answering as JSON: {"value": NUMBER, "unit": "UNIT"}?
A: {"value": 13, "unit": "°C"}
